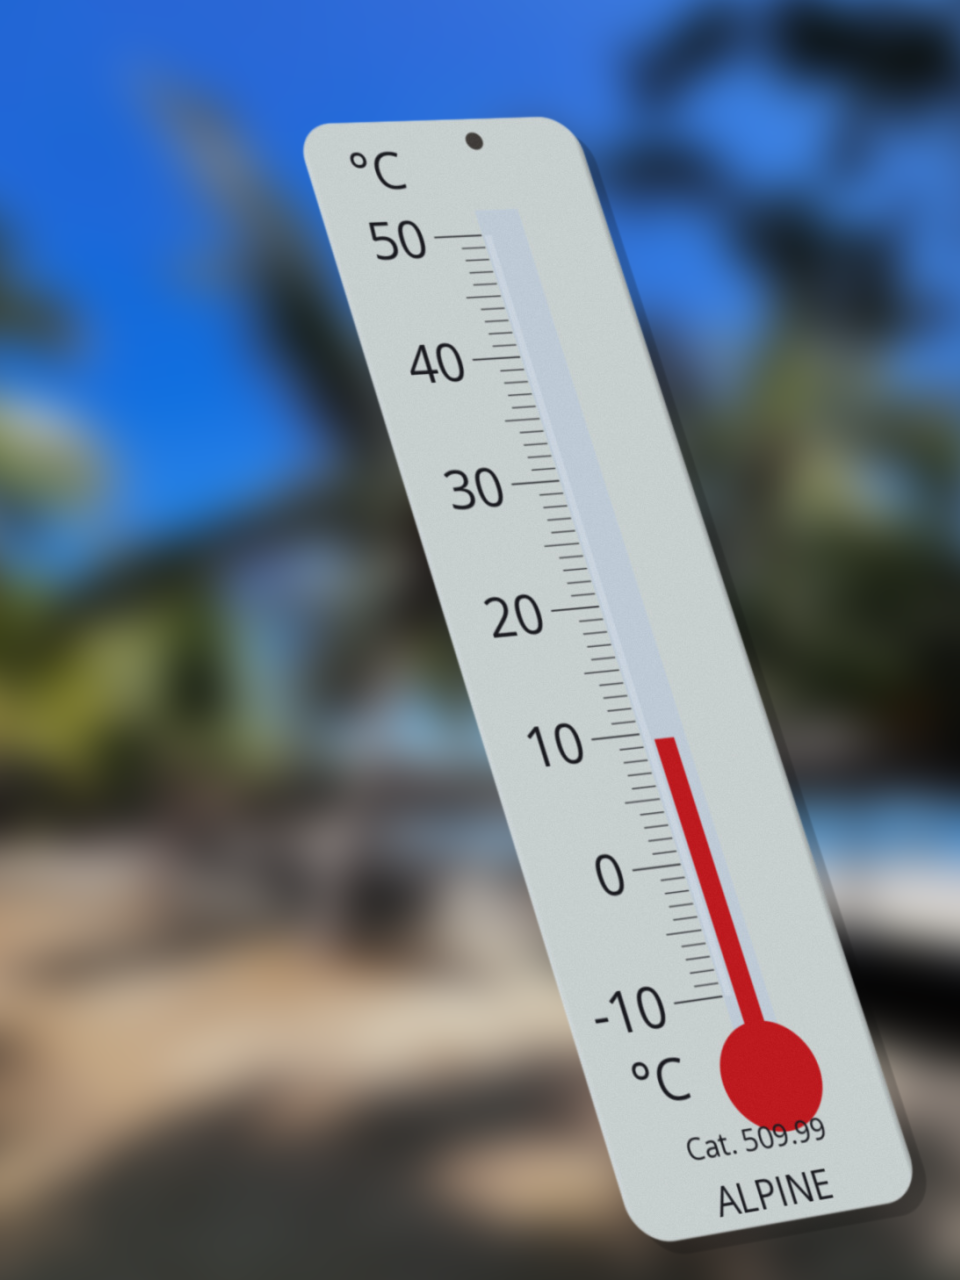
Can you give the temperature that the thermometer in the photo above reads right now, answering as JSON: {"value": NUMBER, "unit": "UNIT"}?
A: {"value": 9.5, "unit": "°C"}
